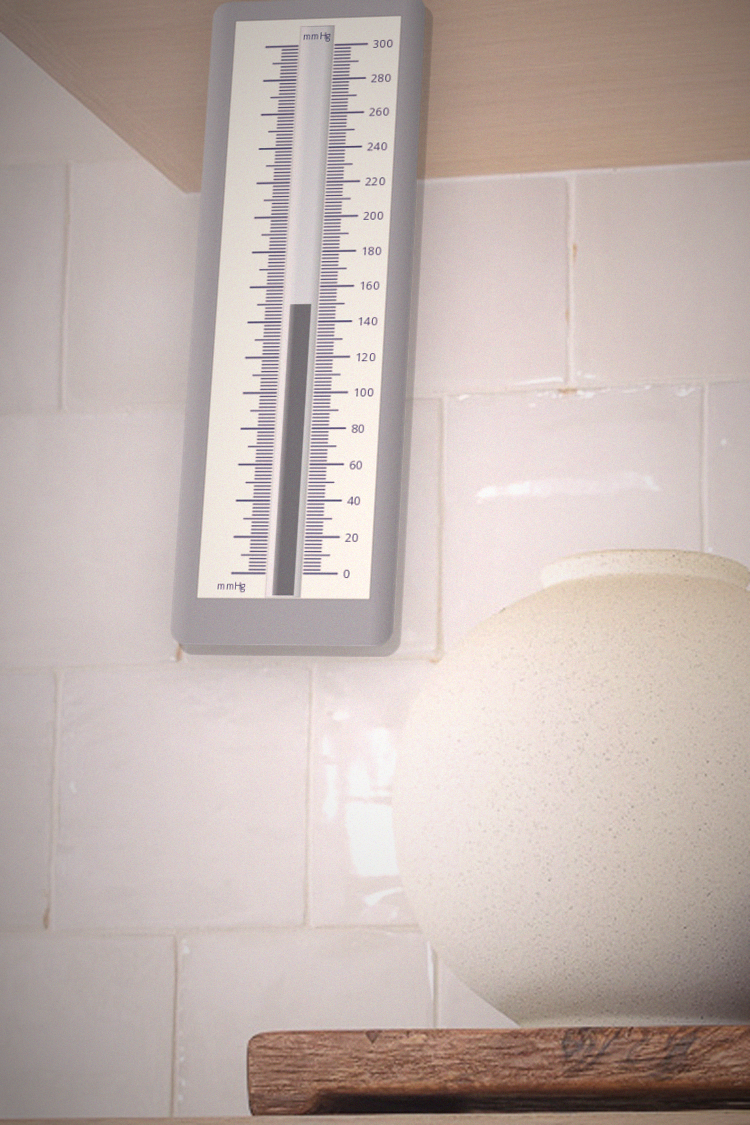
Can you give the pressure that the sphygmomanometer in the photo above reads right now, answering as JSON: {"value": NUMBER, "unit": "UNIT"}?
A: {"value": 150, "unit": "mmHg"}
